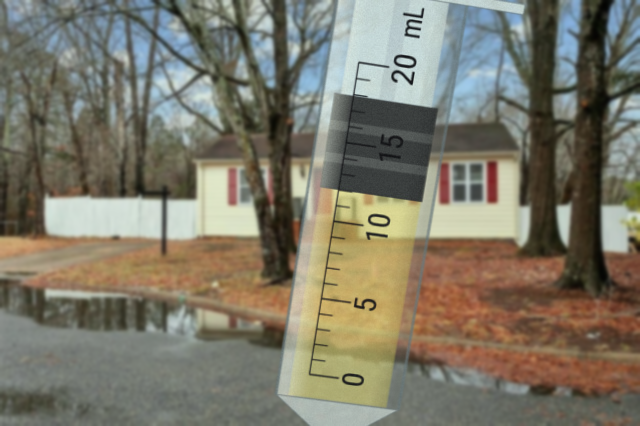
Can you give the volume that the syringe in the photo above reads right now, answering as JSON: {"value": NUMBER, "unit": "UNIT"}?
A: {"value": 12, "unit": "mL"}
